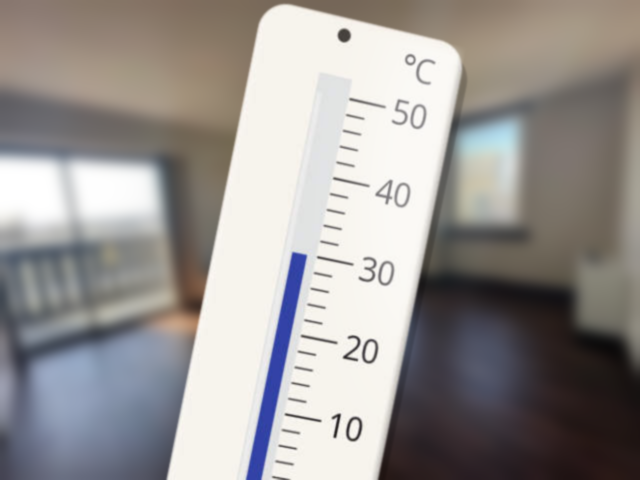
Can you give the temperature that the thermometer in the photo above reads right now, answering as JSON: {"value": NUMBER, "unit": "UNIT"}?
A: {"value": 30, "unit": "°C"}
